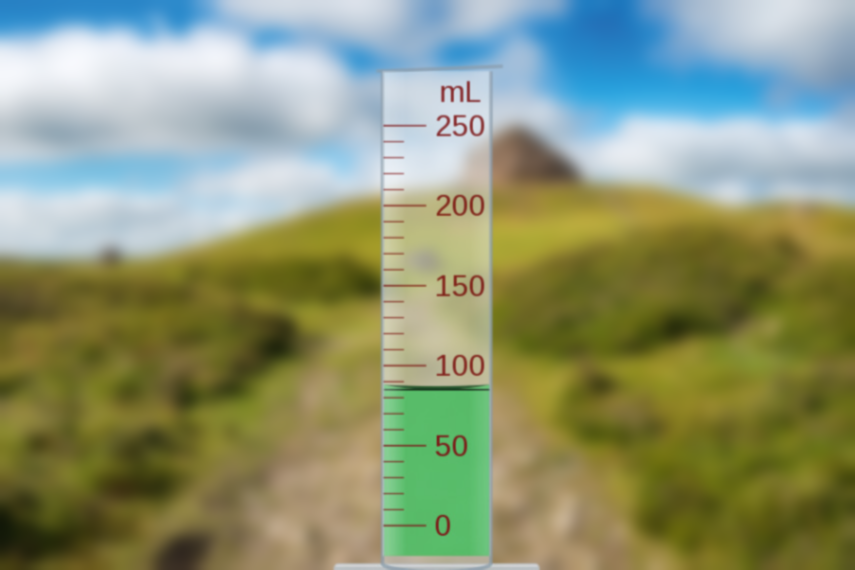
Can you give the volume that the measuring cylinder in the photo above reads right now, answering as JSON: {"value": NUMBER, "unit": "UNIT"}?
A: {"value": 85, "unit": "mL"}
